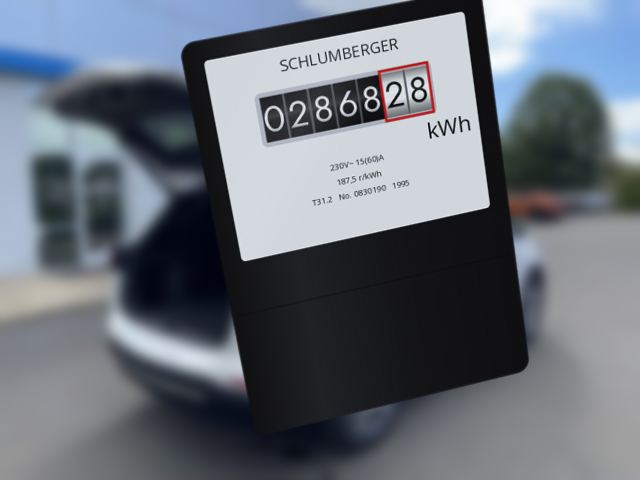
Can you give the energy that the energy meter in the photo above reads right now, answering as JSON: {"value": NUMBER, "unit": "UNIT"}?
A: {"value": 2868.28, "unit": "kWh"}
